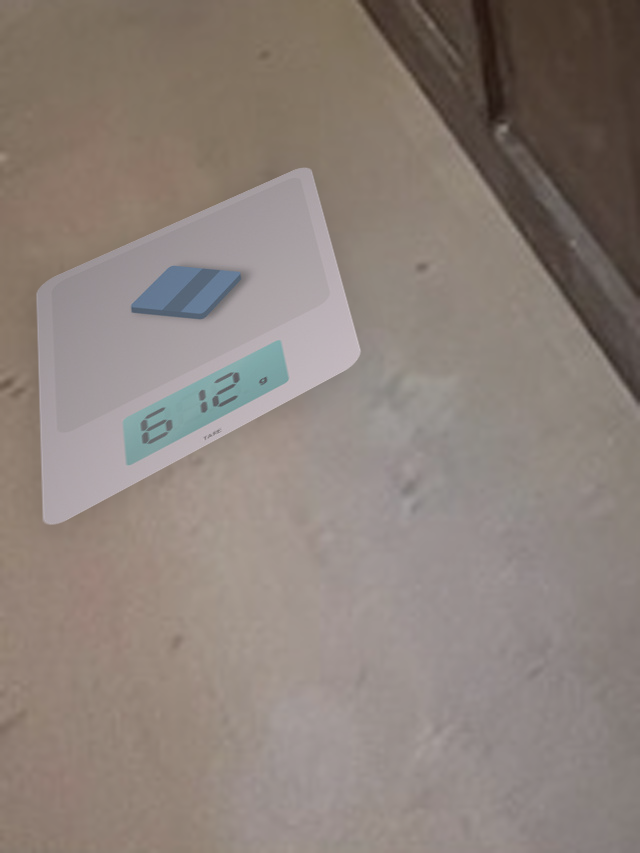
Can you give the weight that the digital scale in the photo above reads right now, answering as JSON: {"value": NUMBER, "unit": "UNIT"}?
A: {"value": 612, "unit": "g"}
